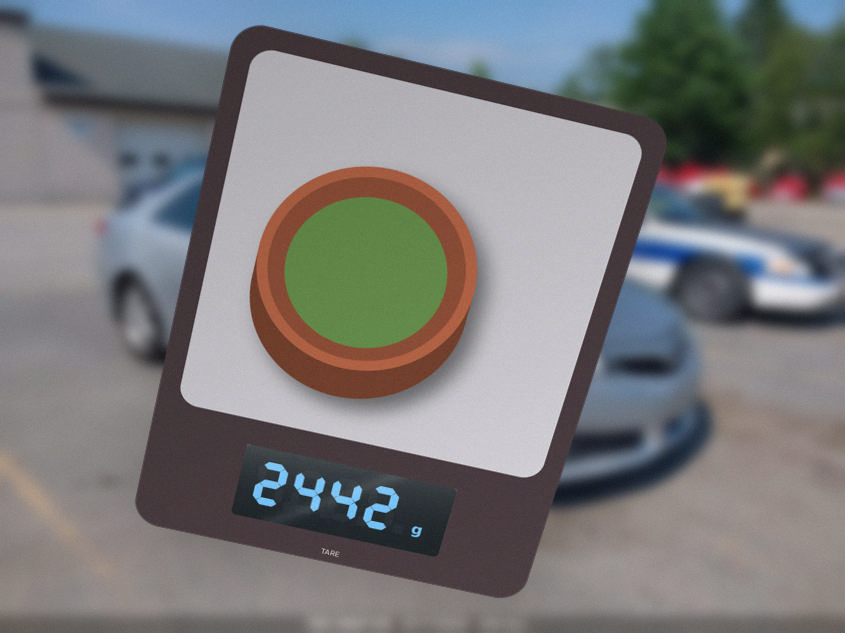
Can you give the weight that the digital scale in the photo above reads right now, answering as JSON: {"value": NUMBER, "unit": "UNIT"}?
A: {"value": 2442, "unit": "g"}
